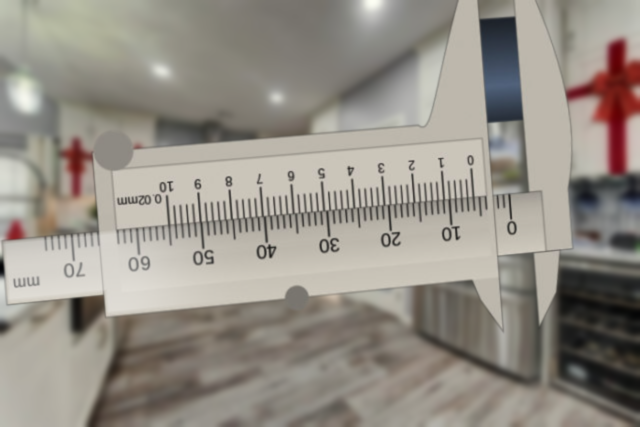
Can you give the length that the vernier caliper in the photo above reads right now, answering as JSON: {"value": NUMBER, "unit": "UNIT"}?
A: {"value": 6.0, "unit": "mm"}
